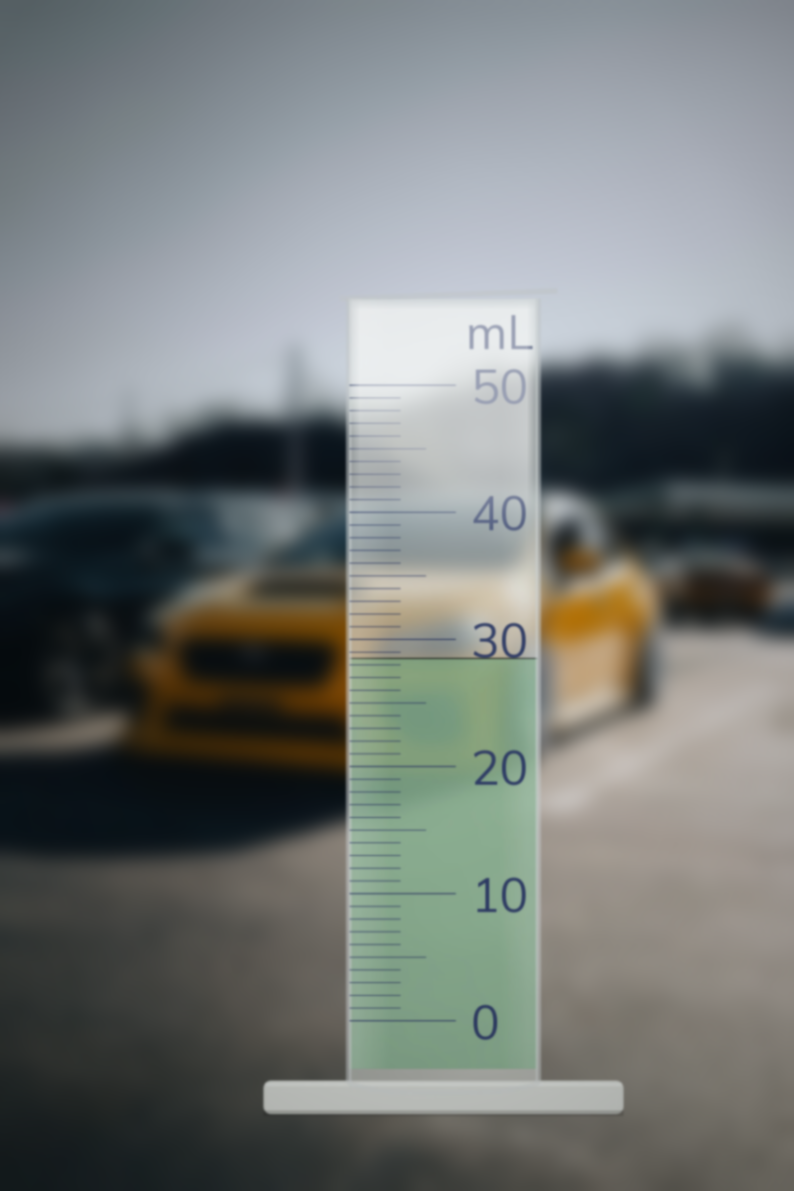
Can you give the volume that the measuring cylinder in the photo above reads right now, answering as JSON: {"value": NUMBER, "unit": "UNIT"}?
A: {"value": 28.5, "unit": "mL"}
